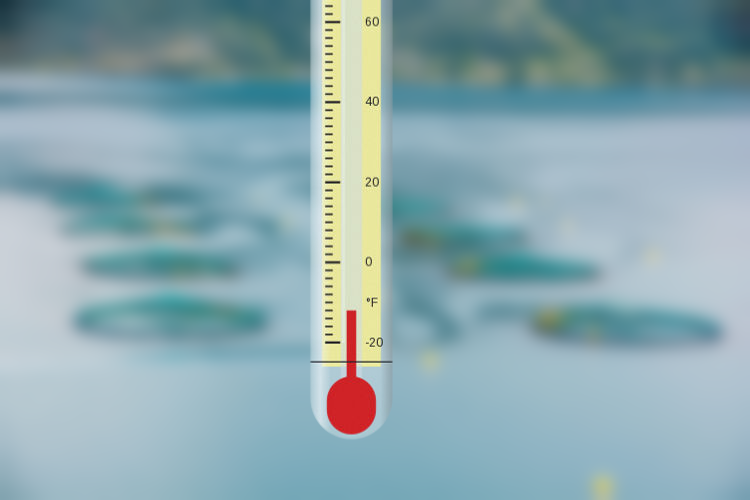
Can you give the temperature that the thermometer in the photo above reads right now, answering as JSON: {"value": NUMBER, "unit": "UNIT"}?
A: {"value": -12, "unit": "°F"}
